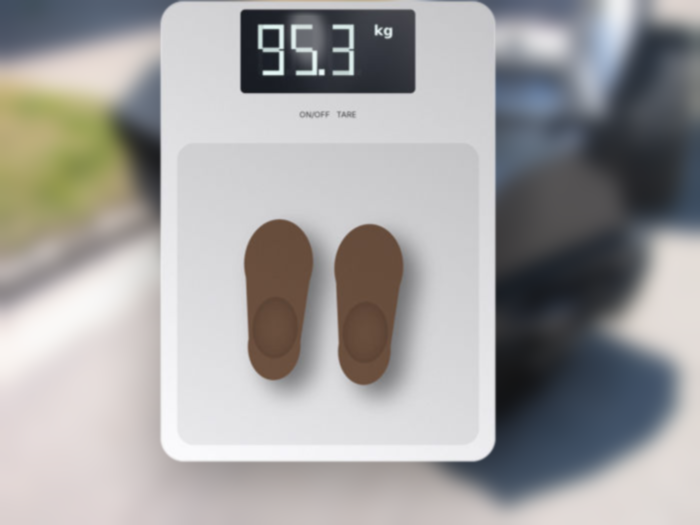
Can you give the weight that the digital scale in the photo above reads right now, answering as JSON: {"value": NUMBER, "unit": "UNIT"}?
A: {"value": 95.3, "unit": "kg"}
